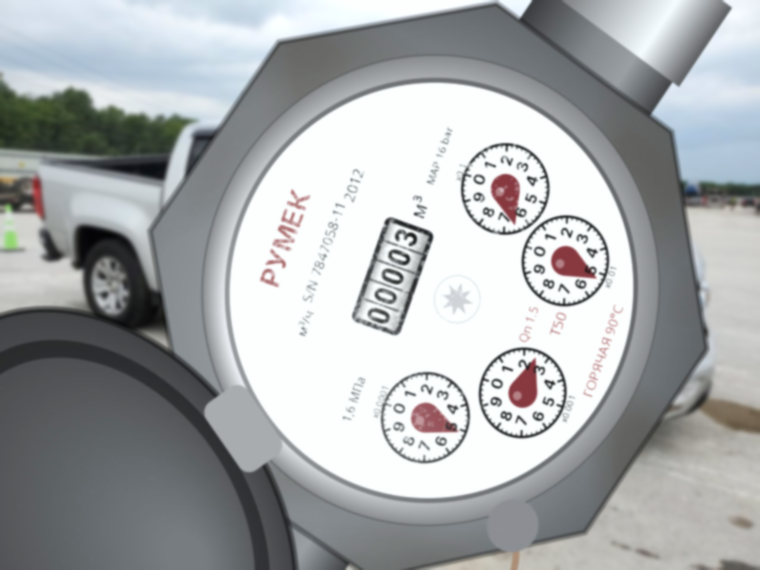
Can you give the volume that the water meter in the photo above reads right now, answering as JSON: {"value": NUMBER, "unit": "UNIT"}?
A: {"value": 3.6525, "unit": "m³"}
